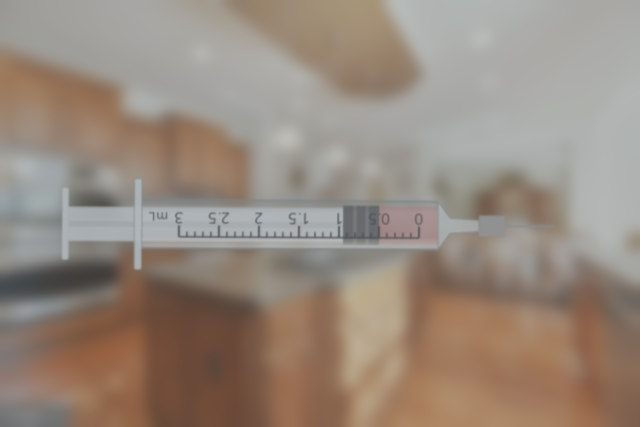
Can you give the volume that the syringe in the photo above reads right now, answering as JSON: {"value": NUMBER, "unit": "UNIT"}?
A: {"value": 0.5, "unit": "mL"}
